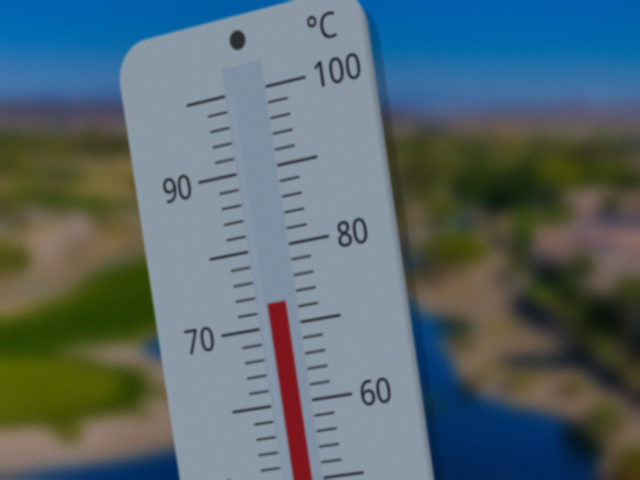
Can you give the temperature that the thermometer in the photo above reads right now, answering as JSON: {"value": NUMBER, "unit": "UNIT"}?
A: {"value": 73, "unit": "°C"}
